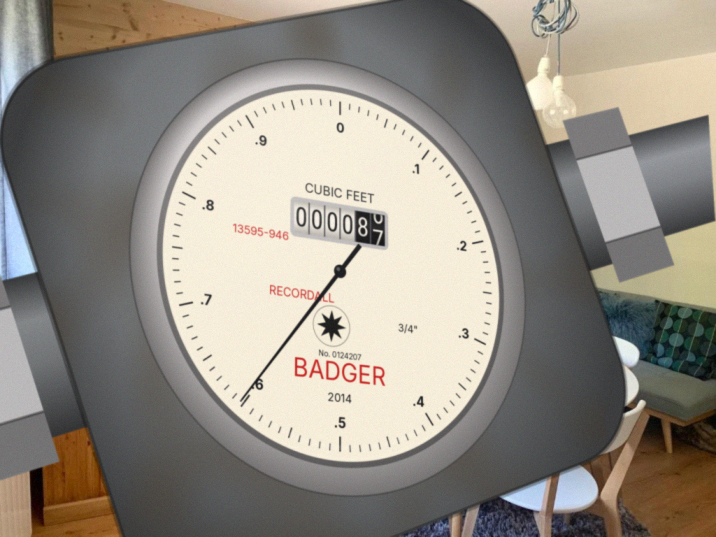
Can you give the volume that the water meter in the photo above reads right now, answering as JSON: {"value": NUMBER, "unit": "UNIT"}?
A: {"value": 86.60, "unit": "ft³"}
